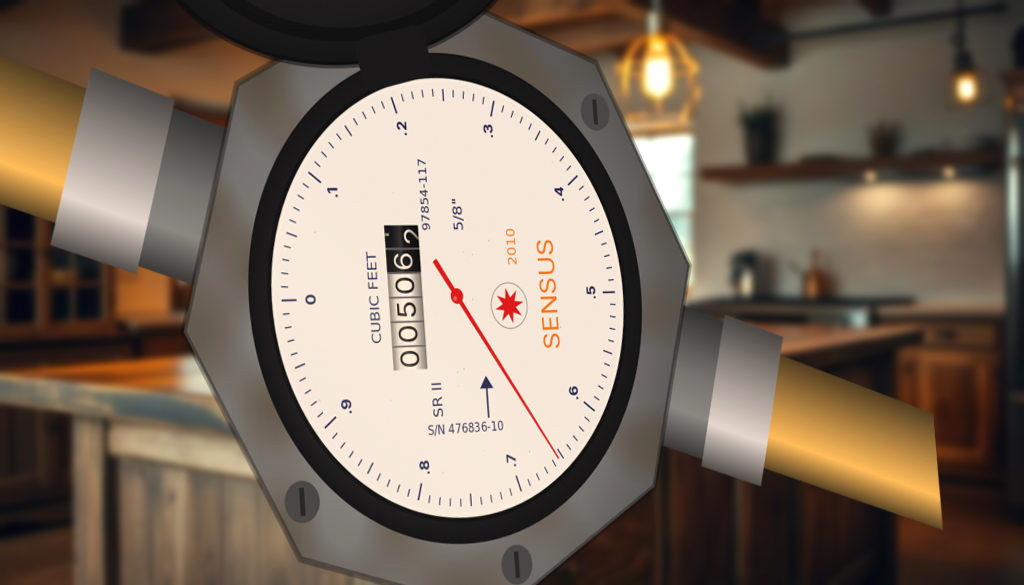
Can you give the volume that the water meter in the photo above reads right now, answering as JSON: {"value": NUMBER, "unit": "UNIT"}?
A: {"value": 5061.65, "unit": "ft³"}
